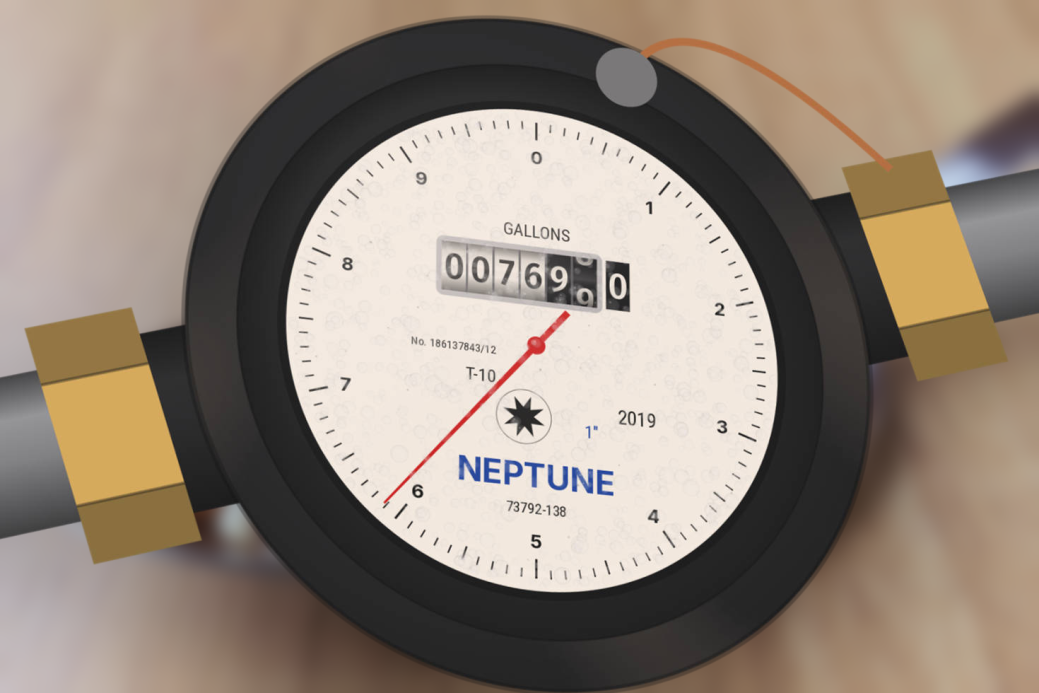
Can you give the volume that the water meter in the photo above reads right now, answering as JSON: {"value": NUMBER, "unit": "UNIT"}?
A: {"value": 76986.1, "unit": "gal"}
